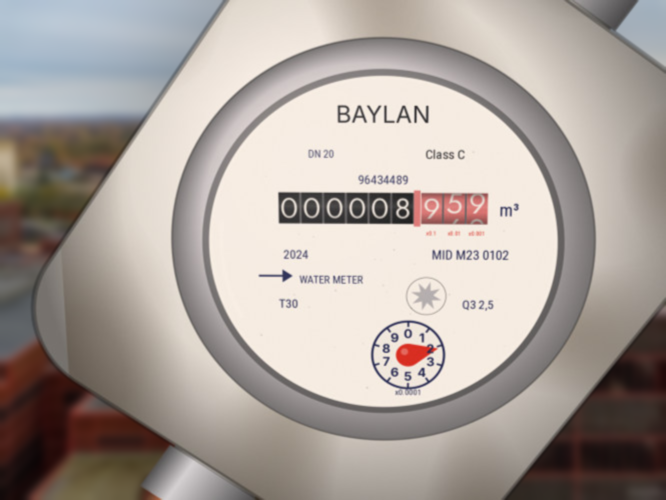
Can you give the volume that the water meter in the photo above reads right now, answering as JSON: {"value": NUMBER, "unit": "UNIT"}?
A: {"value": 8.9592, "unit": "m³"}
